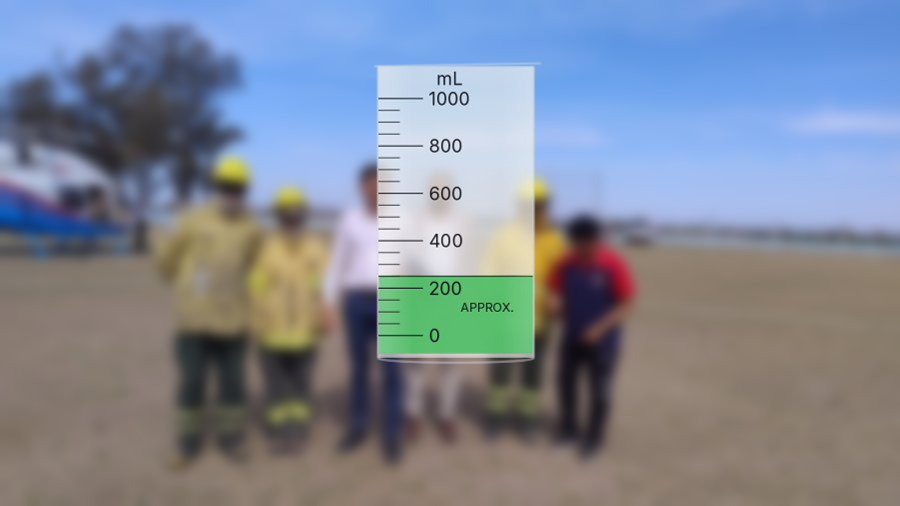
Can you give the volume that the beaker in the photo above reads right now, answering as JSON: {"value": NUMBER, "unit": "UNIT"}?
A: {"value": 250, "unit": "mL"}
